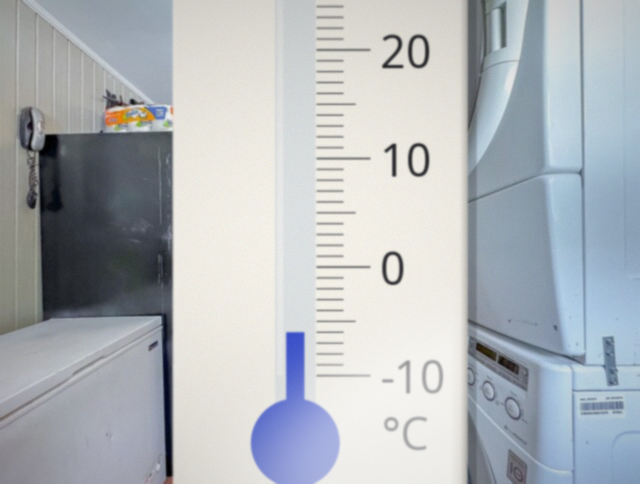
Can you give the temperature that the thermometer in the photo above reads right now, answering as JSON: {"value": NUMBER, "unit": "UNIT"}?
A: {"value": -6, "unit": "°C"}
